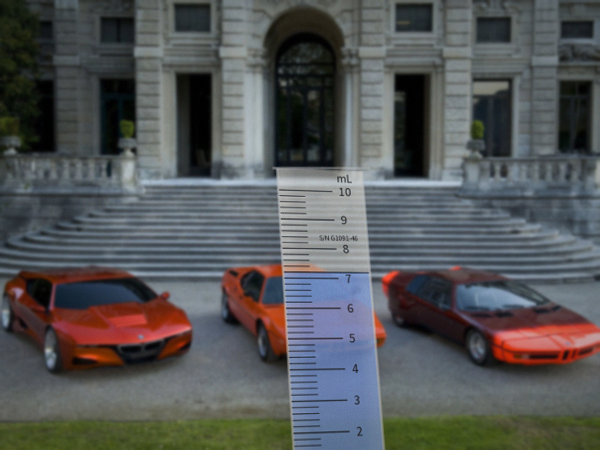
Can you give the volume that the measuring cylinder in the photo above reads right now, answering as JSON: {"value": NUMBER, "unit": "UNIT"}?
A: {"value": 7.2, "unit": "mL"}
